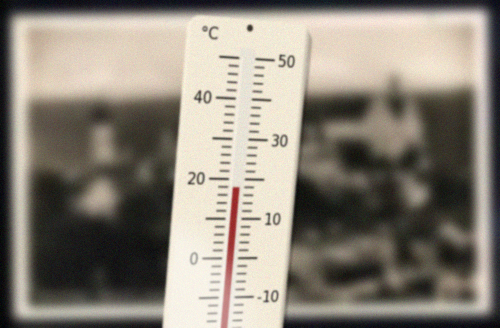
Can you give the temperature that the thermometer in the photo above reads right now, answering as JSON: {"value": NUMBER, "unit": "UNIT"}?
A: {"value": 18, "unit": "°C"}
